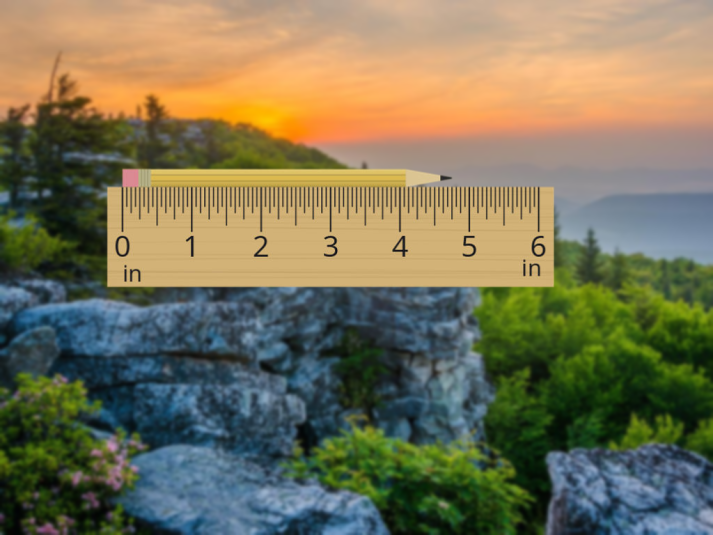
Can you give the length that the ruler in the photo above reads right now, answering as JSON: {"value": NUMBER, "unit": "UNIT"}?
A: {"value": 4.75, "unit": "in"}
